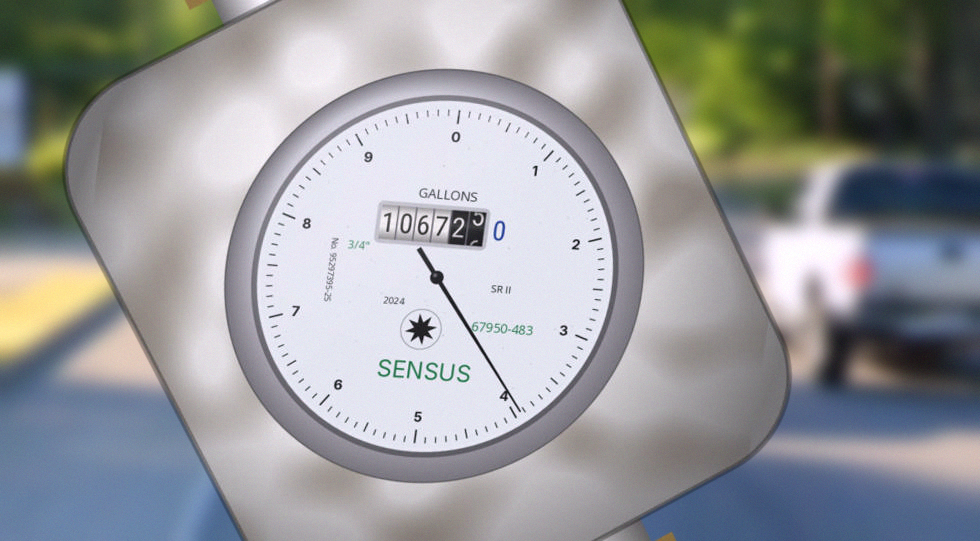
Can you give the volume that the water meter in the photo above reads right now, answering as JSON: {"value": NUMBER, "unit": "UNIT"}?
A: {"value": 1067253.9, "unit": "gal"}
